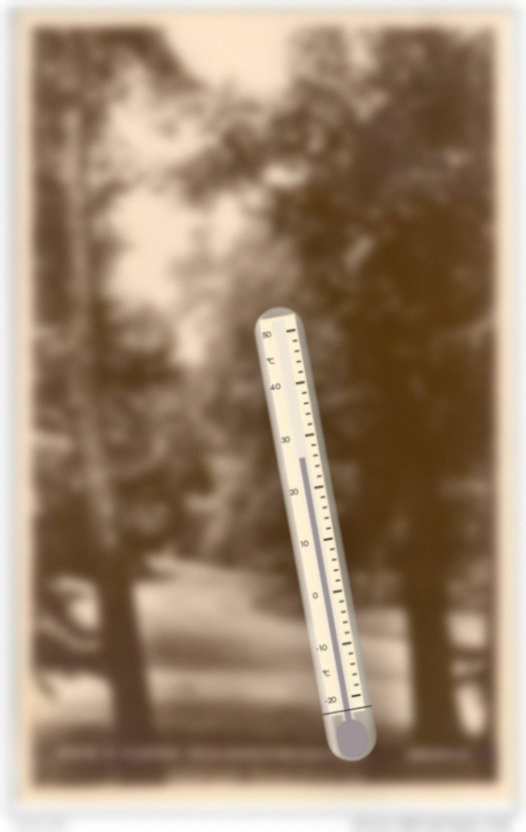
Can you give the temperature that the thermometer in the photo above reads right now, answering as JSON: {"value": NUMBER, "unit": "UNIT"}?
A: {"value": 26, "unit": "°C"}
